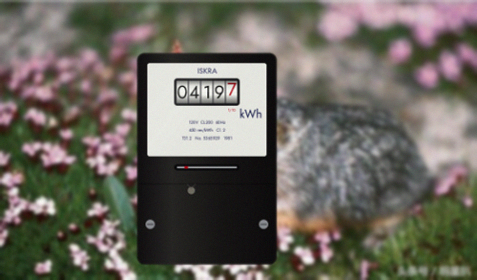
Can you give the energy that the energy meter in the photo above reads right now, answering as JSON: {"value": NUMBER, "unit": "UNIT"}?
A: {"value": 419.7, "unit": "kWh"}
